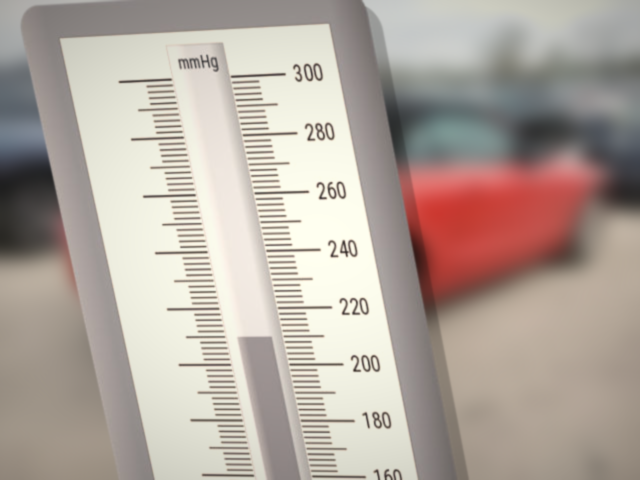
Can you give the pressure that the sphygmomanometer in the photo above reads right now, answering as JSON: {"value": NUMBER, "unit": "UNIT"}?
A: {"value": 210, "unit": "mmHg"}
